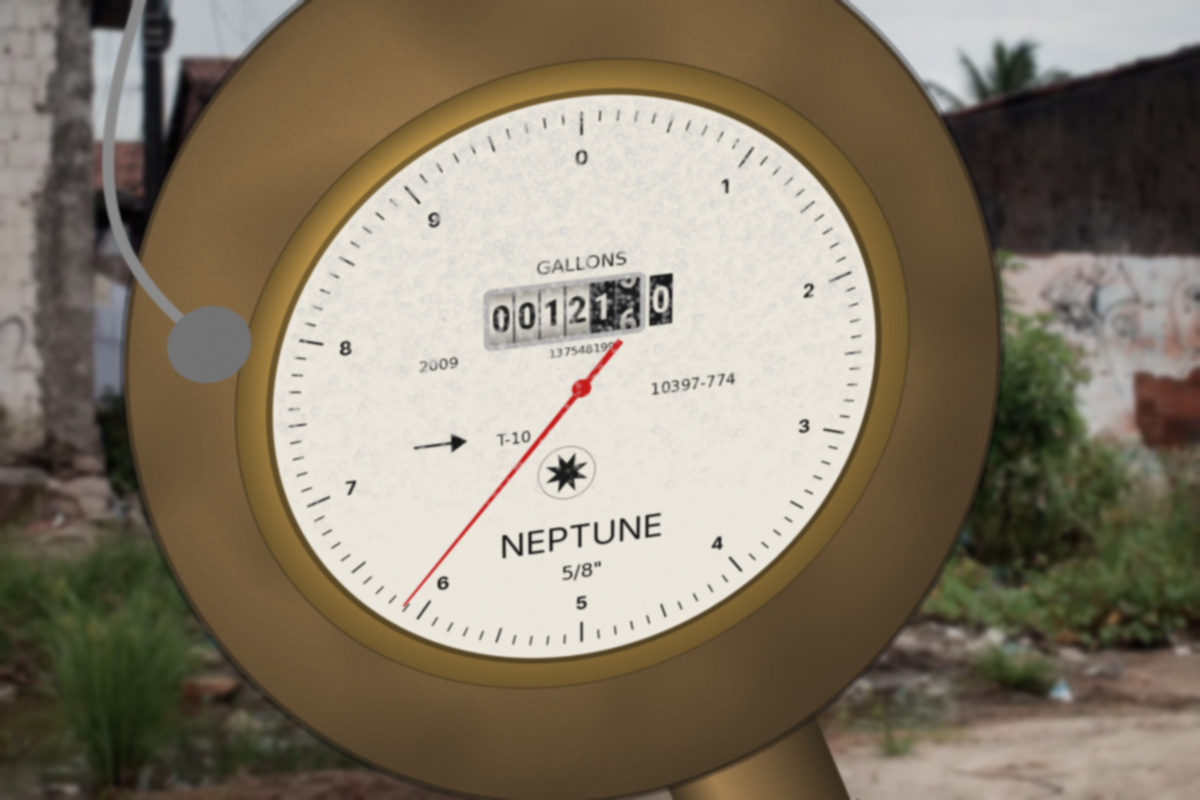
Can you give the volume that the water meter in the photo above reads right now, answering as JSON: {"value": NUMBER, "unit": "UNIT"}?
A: {"value": 12156.1, "unit": "gal"}
